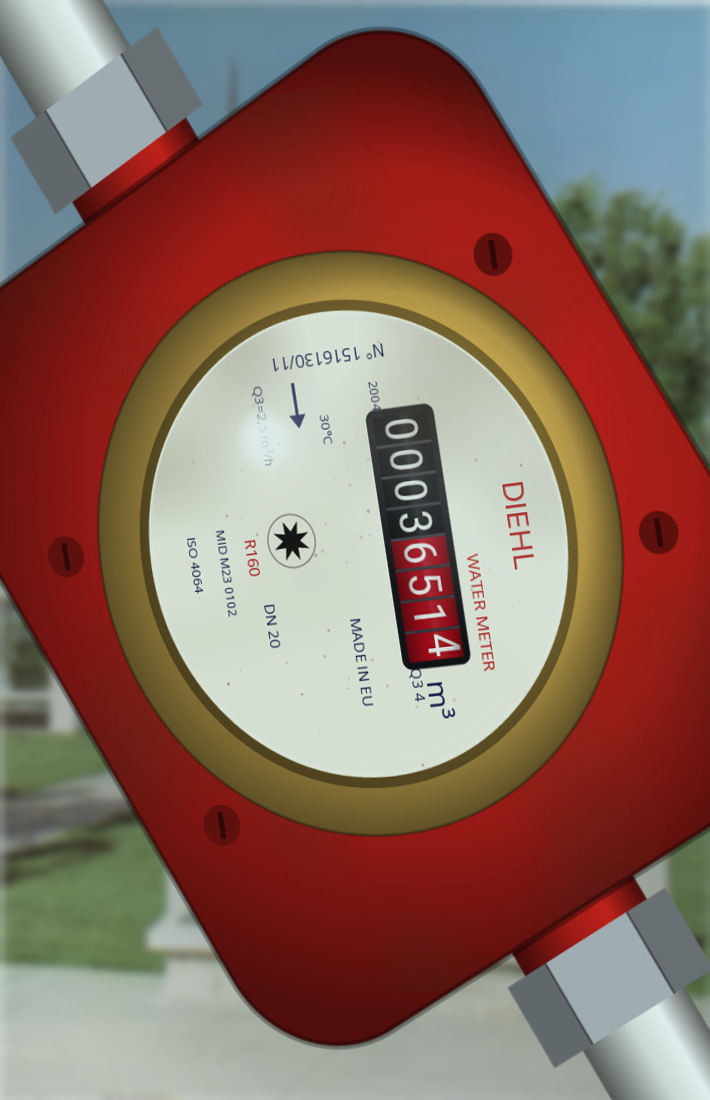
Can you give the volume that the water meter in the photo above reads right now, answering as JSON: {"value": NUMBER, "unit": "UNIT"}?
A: {"value": 3.6514, "unit": "m³"}
